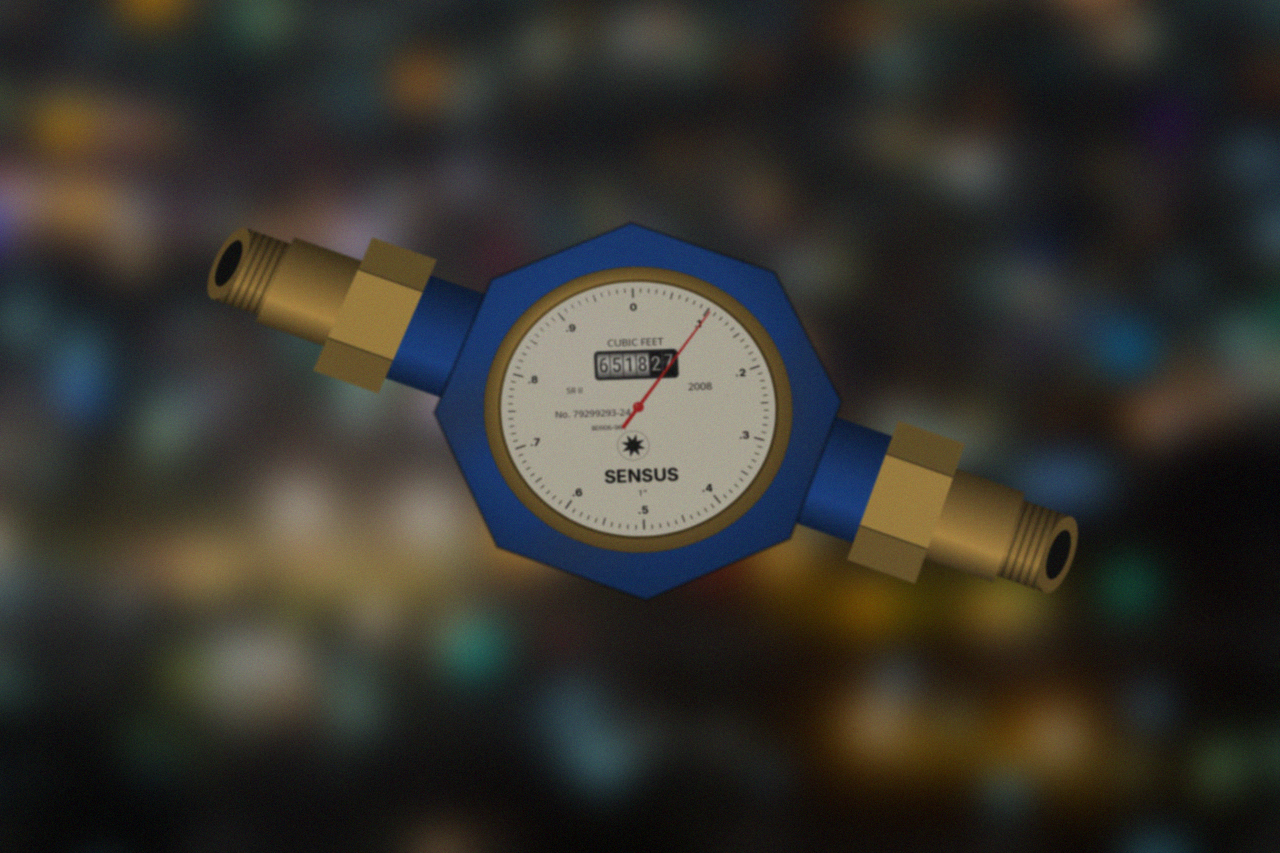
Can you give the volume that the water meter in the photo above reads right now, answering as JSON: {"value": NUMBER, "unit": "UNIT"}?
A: {"value": 651827.10, "unit": "ft³"}
